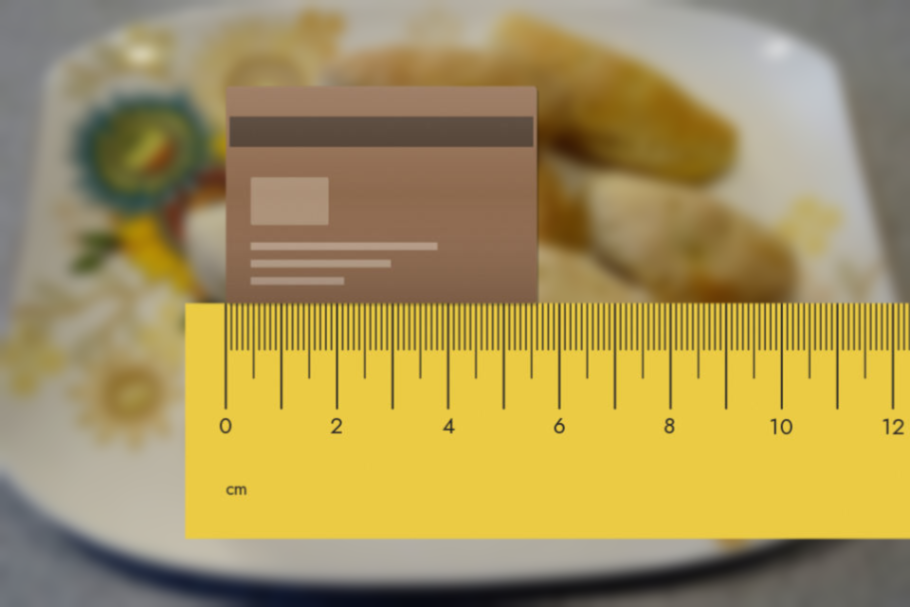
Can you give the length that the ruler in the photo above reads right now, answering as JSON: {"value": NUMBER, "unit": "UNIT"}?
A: {"value": 5.6, "unit": "cm"}
